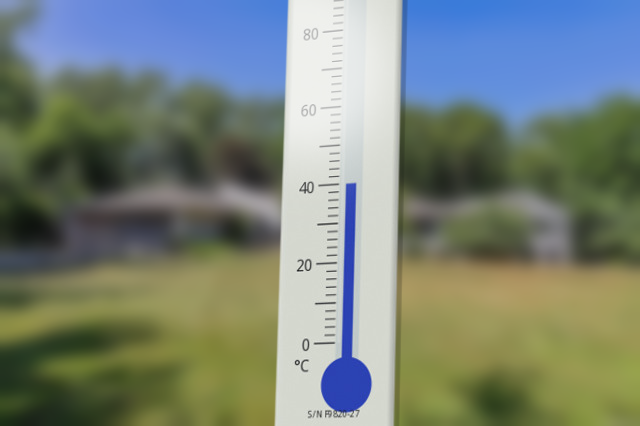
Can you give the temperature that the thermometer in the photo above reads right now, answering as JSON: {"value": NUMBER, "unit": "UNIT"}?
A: {"value": 40, "unit": "°C"}
